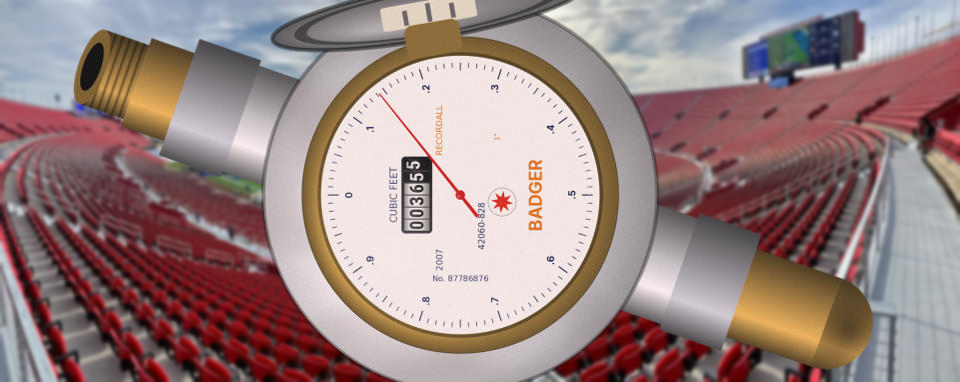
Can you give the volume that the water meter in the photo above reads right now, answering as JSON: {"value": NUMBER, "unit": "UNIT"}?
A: {"value": 3655.14, "unit": "ft³"}
